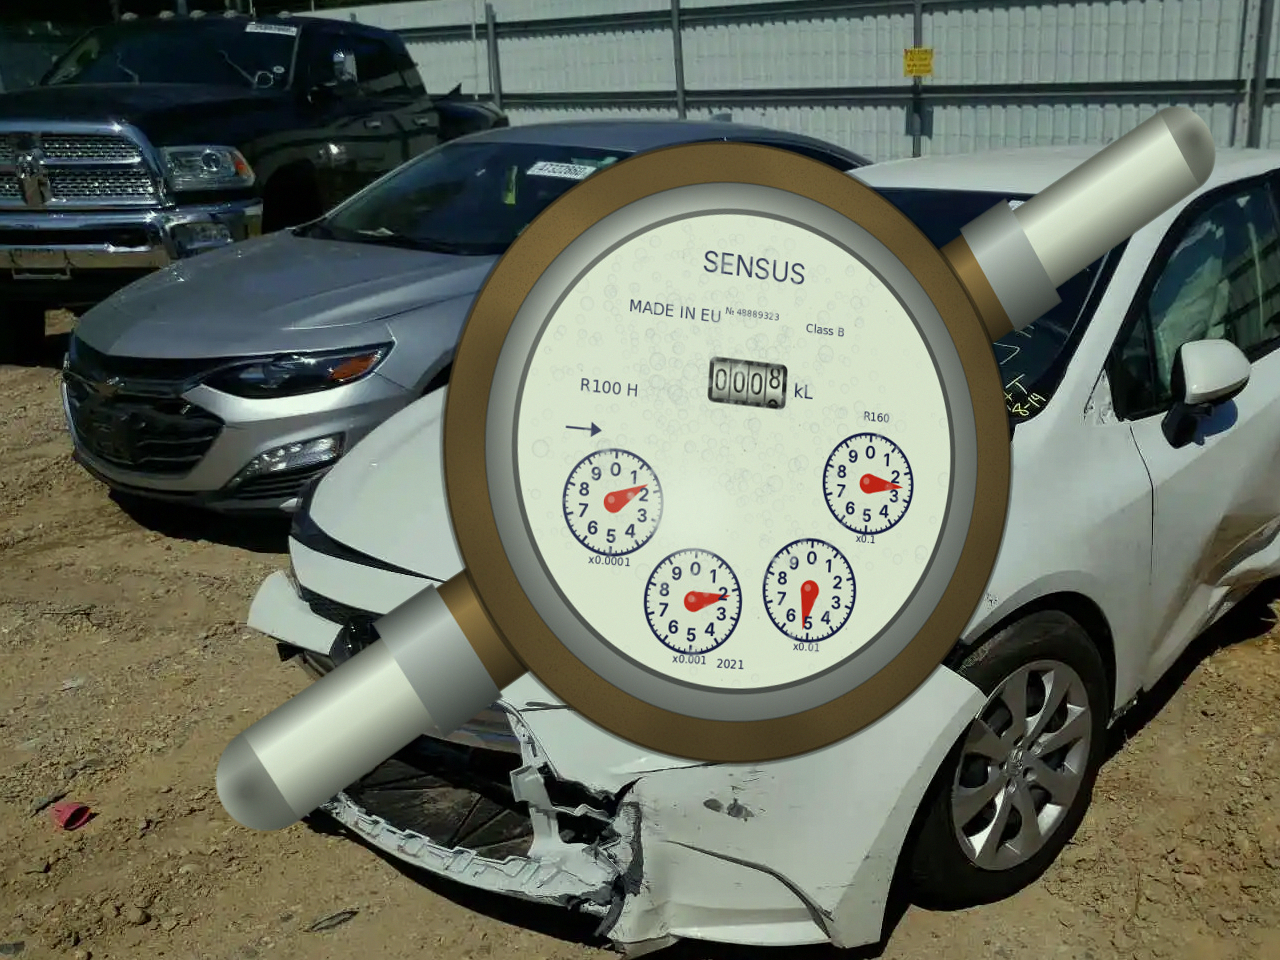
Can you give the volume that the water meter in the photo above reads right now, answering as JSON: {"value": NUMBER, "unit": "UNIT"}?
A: {"value": 8.2521, "unit": "kL"}
